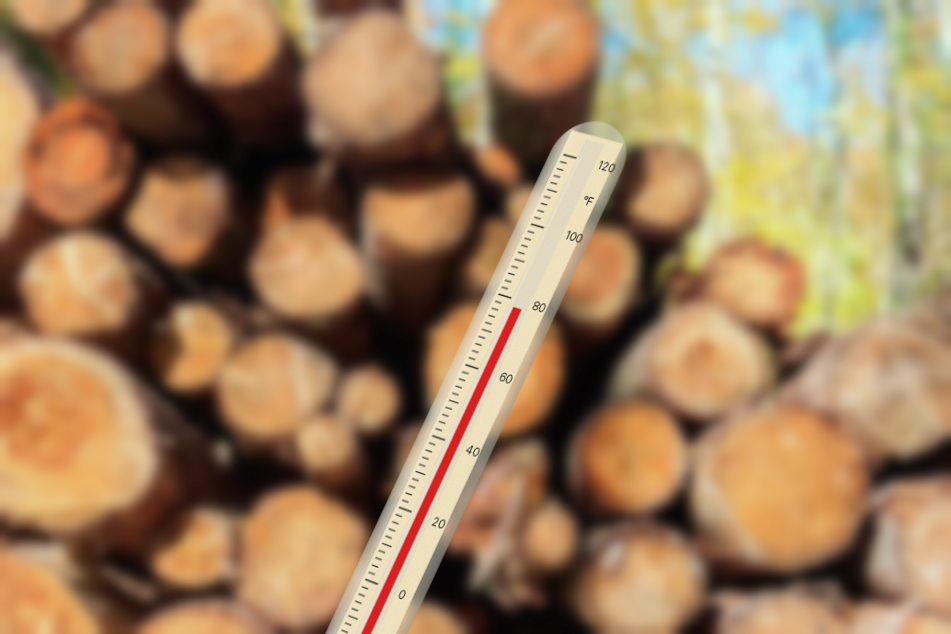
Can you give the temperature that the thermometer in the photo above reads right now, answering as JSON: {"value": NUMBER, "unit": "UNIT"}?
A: {"value": 78, "unit": "°F"}
